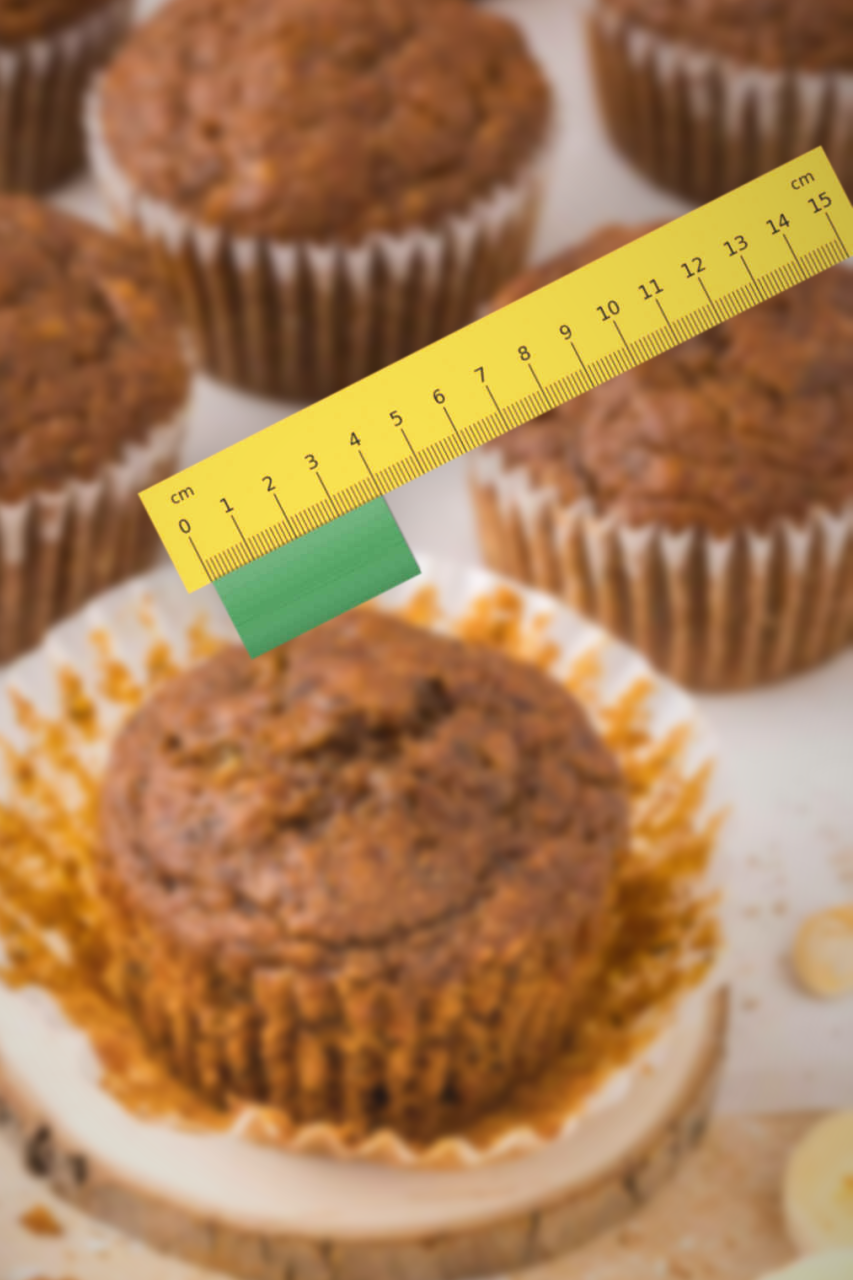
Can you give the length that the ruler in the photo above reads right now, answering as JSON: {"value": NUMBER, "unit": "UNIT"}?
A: {"value": 4, "unit": "cm"}
